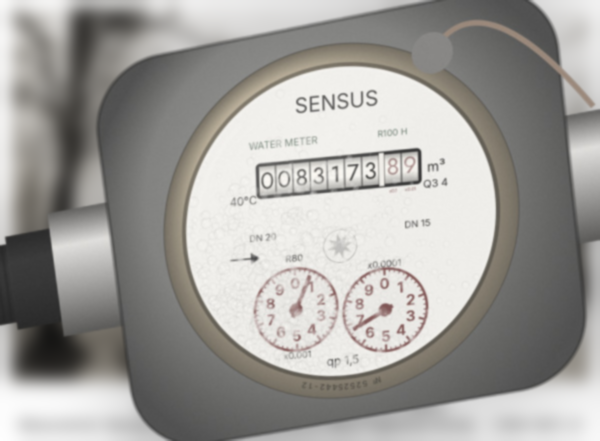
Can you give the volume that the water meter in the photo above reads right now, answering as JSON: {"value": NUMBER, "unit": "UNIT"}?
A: {"value": 83173.8906, "unit": "m³"}
